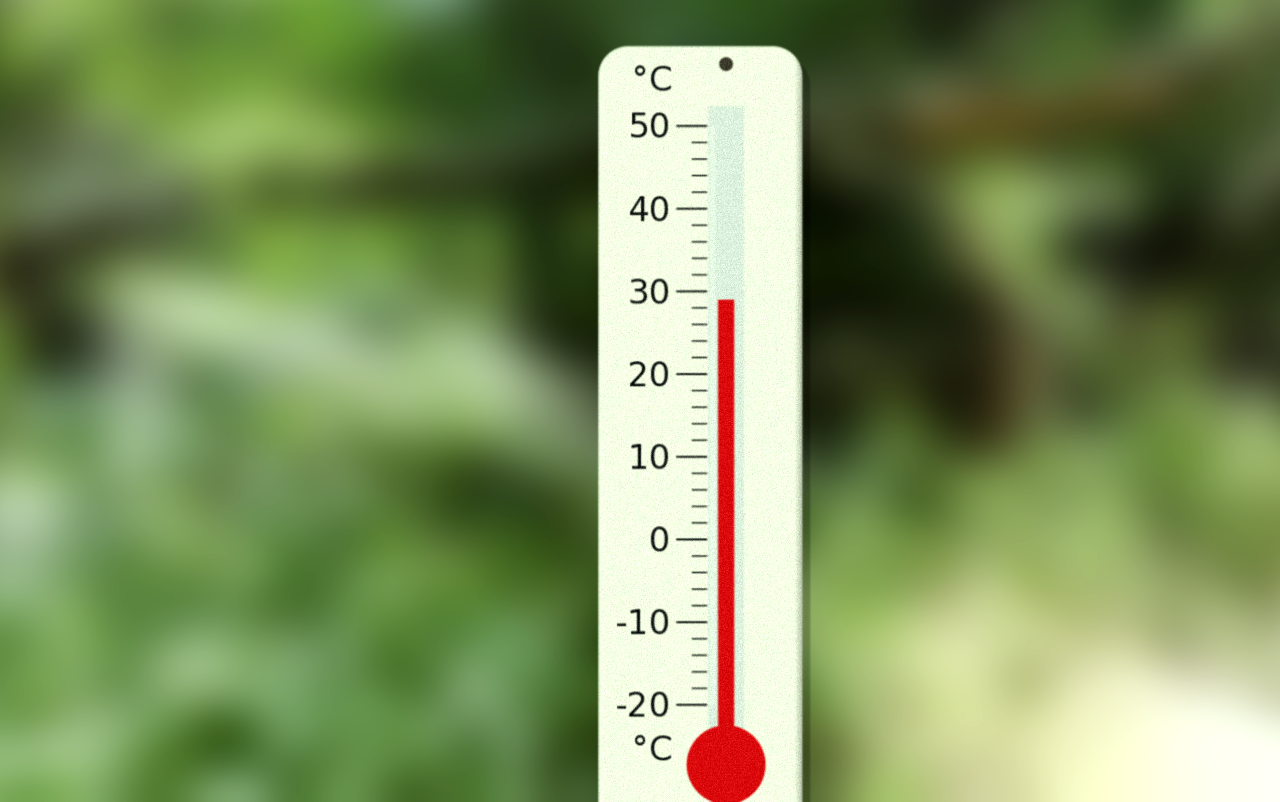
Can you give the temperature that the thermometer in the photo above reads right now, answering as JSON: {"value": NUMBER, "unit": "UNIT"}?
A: {"value": 29, "unit": "°C"}
